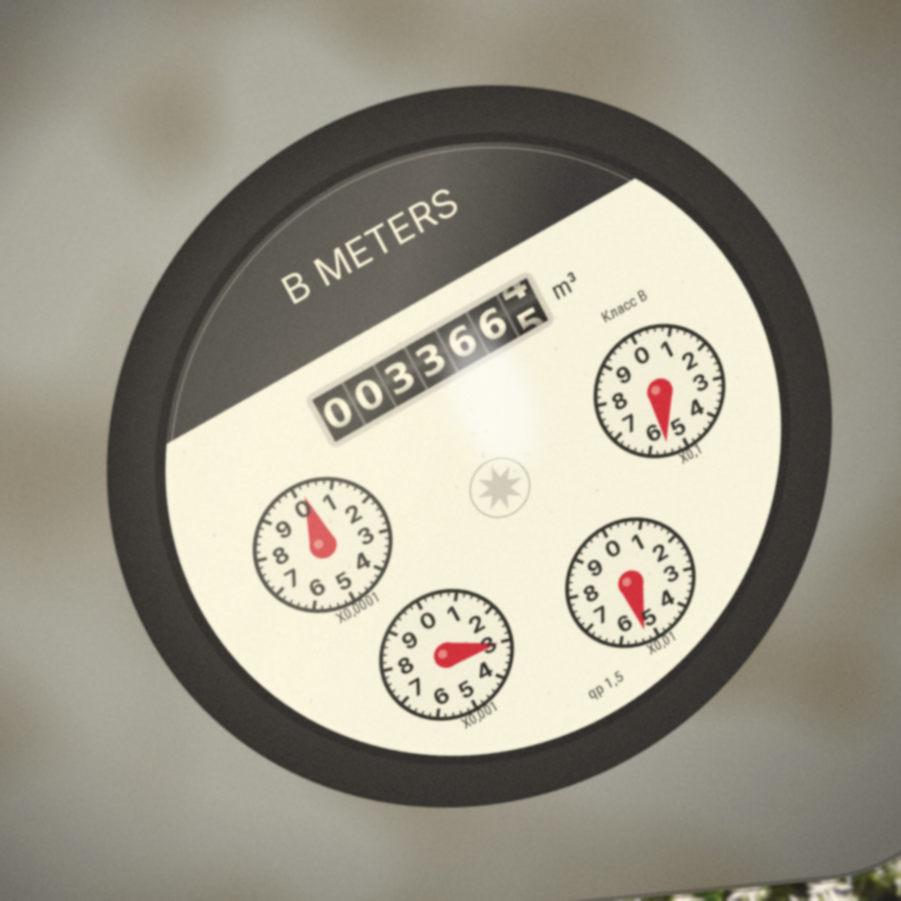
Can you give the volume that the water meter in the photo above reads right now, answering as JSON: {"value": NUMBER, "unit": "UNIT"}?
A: {"value": 33664.5530, "unit": "m³"}
